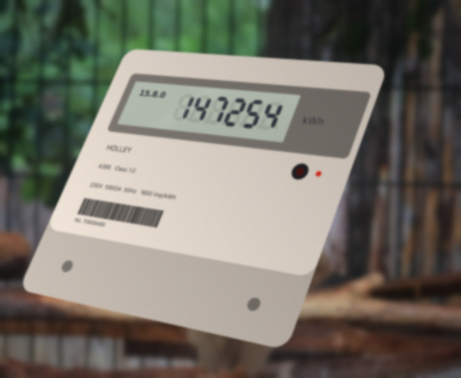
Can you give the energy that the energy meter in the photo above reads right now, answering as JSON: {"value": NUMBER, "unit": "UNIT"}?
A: {"value": 147254, "unit": "kWh"}
